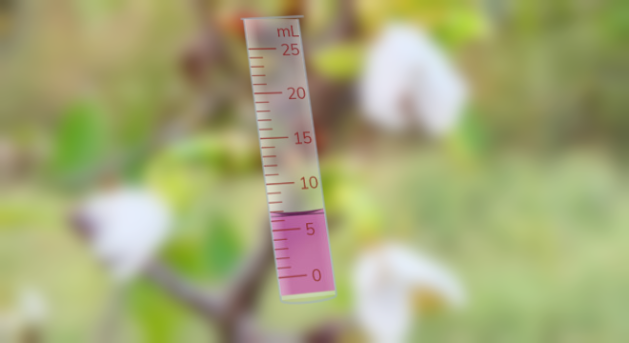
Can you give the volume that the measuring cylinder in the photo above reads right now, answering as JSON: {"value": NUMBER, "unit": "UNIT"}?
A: {"value": 6.5, "unit": "mL"}
